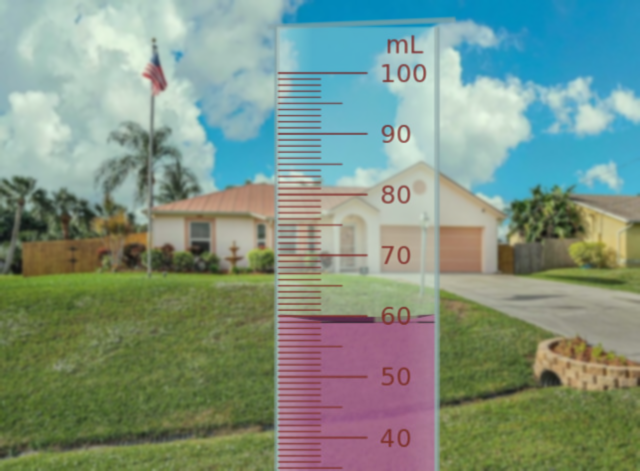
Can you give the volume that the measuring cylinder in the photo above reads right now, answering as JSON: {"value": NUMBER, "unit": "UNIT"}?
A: {"value": 59, "unit": "mL"}
